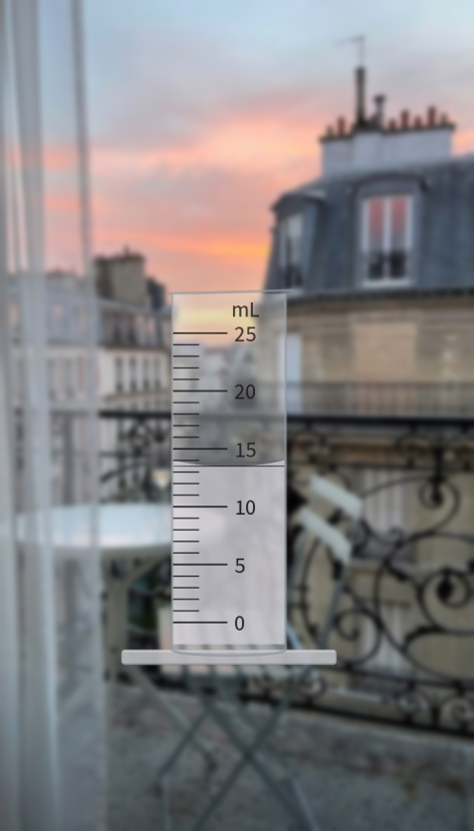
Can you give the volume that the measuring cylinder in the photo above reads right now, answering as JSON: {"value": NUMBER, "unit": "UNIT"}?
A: {"value": 13.5, "unit": "mL"}
